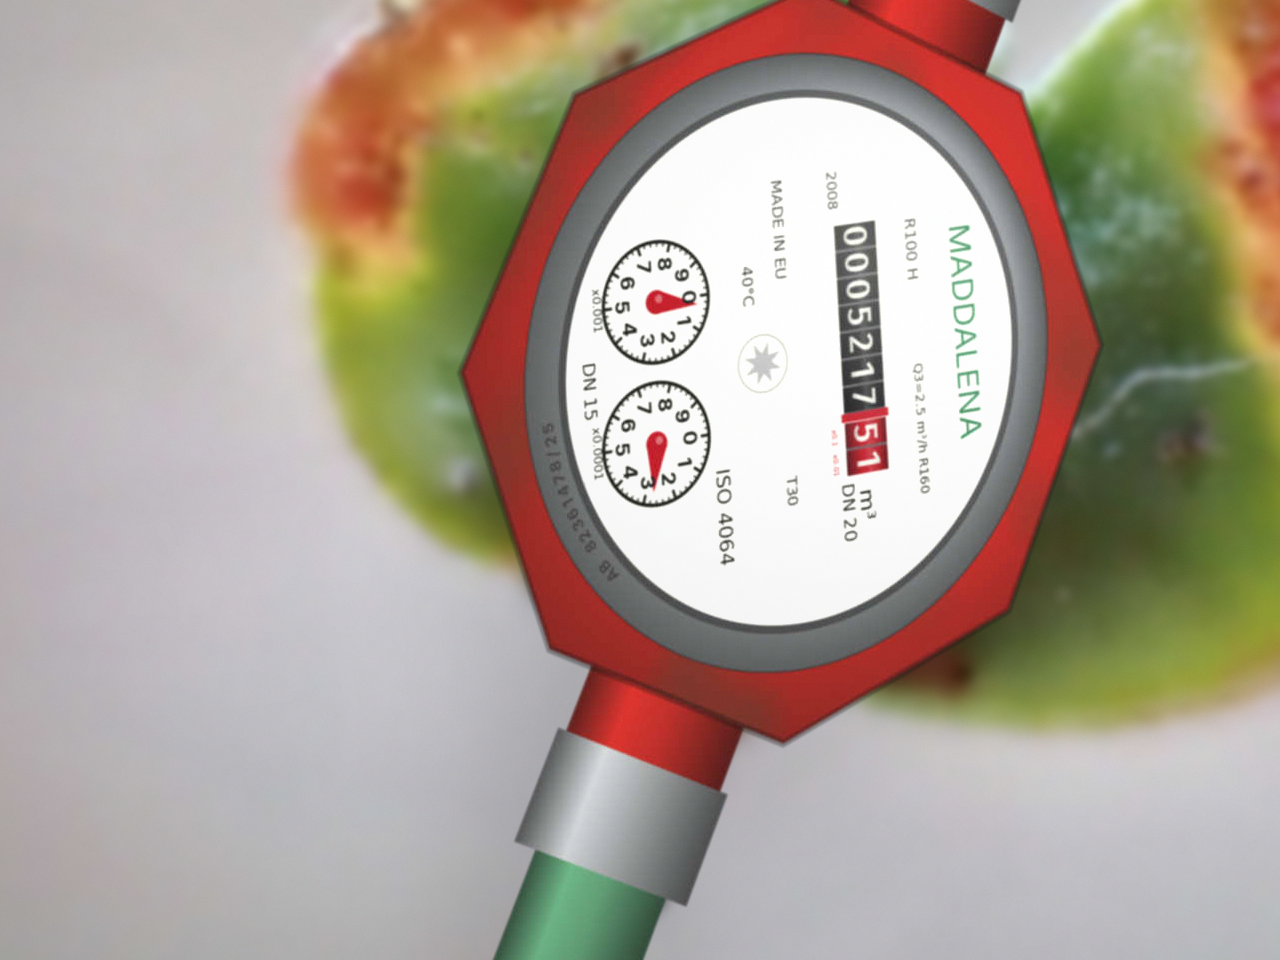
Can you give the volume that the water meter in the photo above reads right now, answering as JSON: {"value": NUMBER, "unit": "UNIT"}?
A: {"value": 5217.5102, "unit": "m³"}
